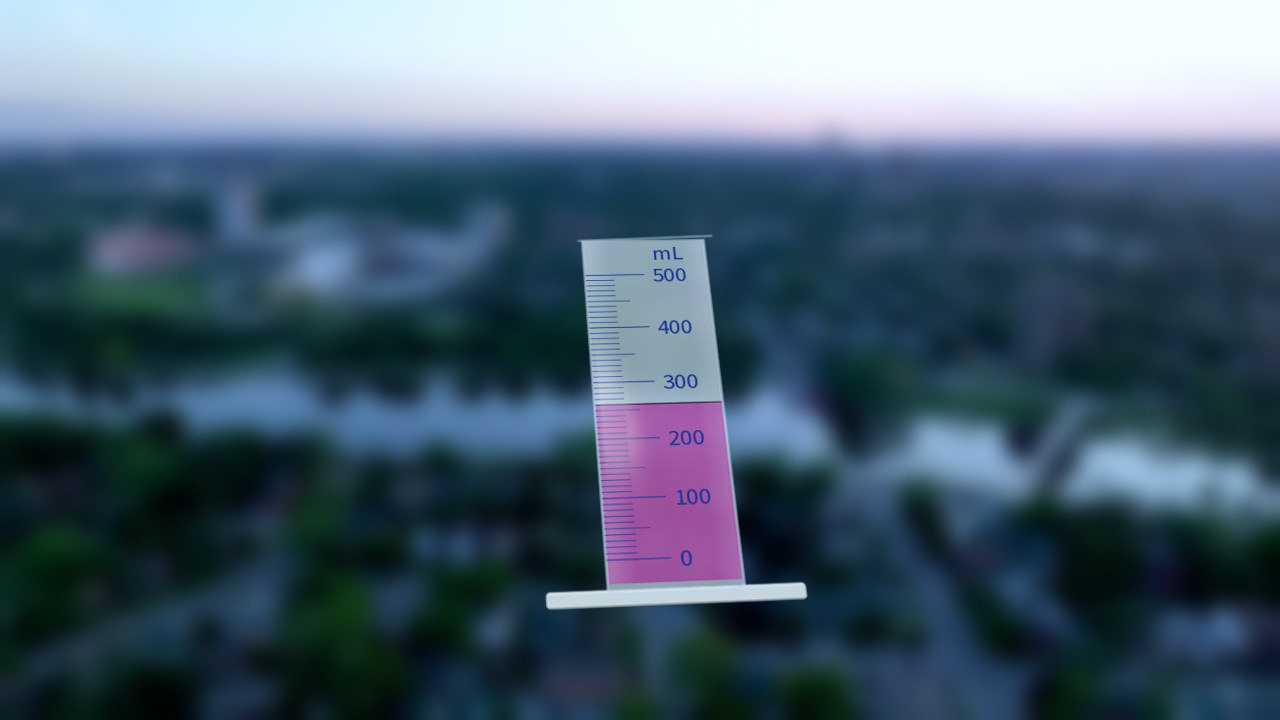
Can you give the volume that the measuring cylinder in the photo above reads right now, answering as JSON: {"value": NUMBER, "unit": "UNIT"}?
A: {"value": 260, "unit": "mL"}
